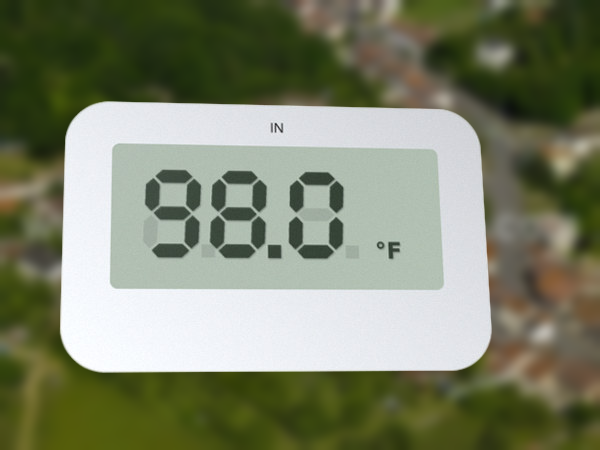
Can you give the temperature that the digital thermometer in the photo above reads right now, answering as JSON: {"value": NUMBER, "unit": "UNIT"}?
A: {"value": 98.0, "unit": "°F"}
